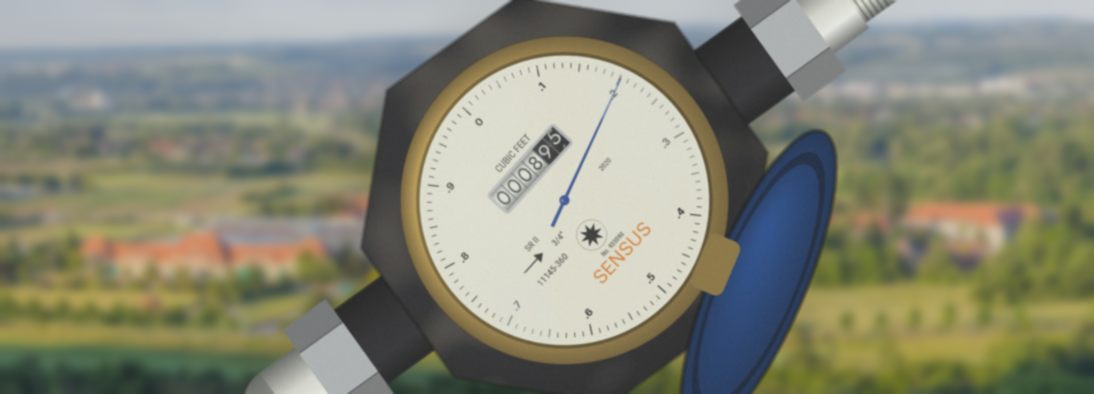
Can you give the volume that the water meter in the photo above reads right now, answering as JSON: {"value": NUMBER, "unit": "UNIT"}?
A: {"value": 895.20, "unit": "ft³"}
